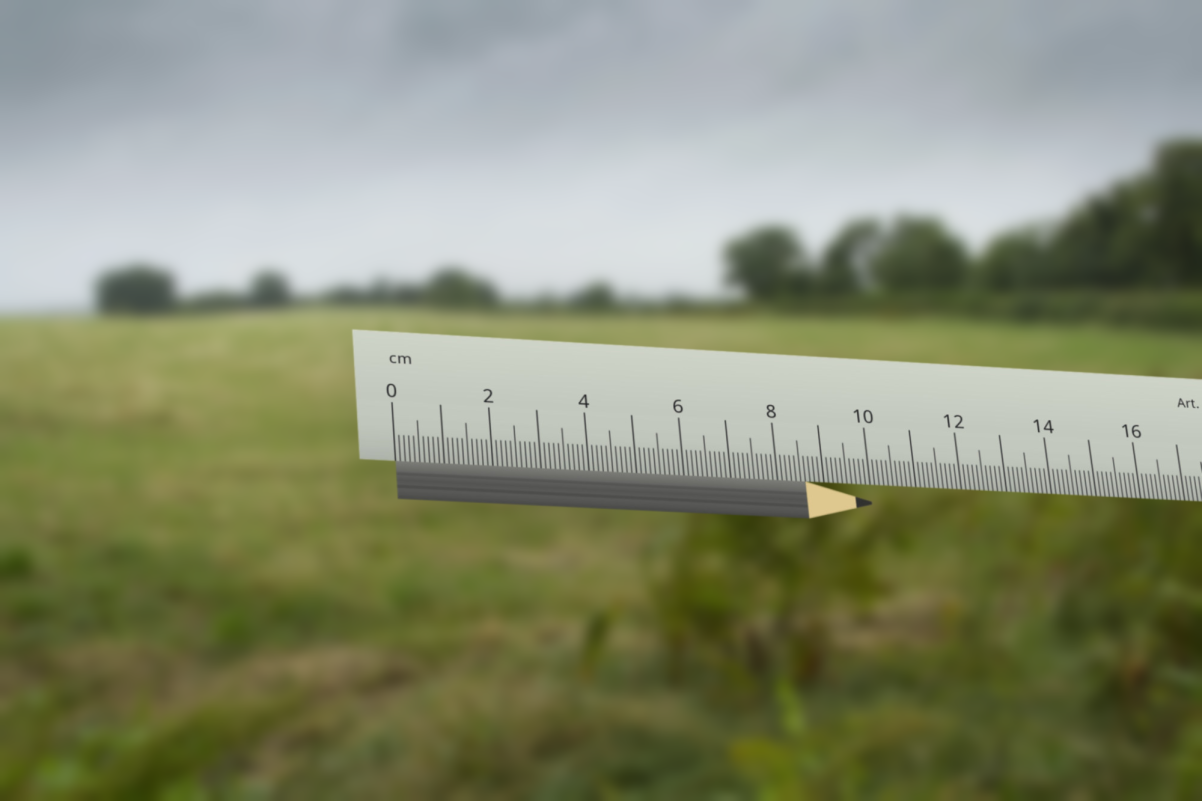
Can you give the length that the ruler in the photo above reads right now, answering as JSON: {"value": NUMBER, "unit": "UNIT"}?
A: {"value": 10, "unit": "cm"}
